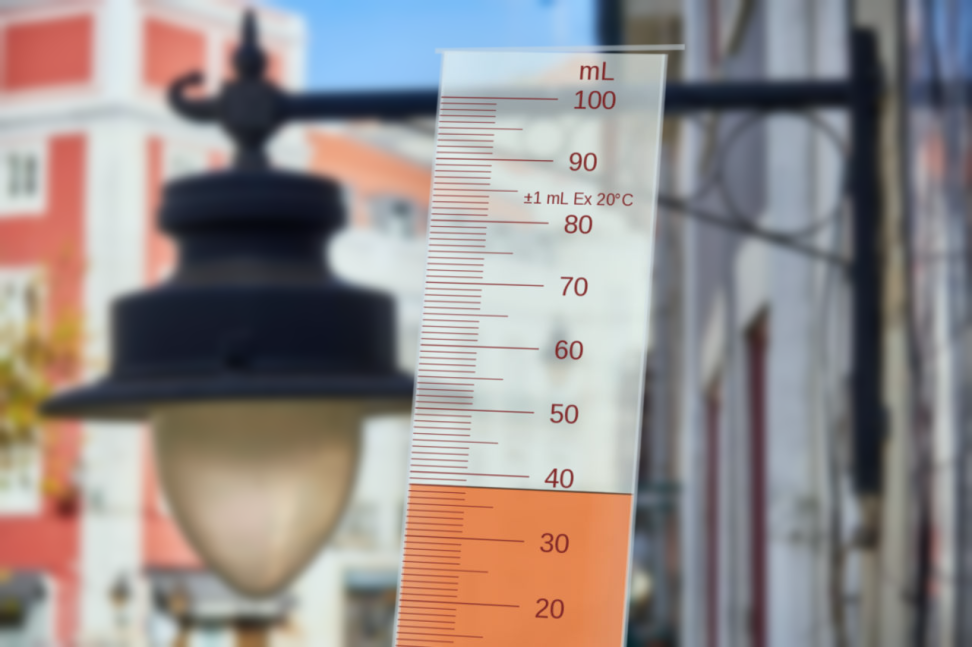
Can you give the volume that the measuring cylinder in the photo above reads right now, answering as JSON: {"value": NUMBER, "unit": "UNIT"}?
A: {"value": 38, "unit": "mL"}
